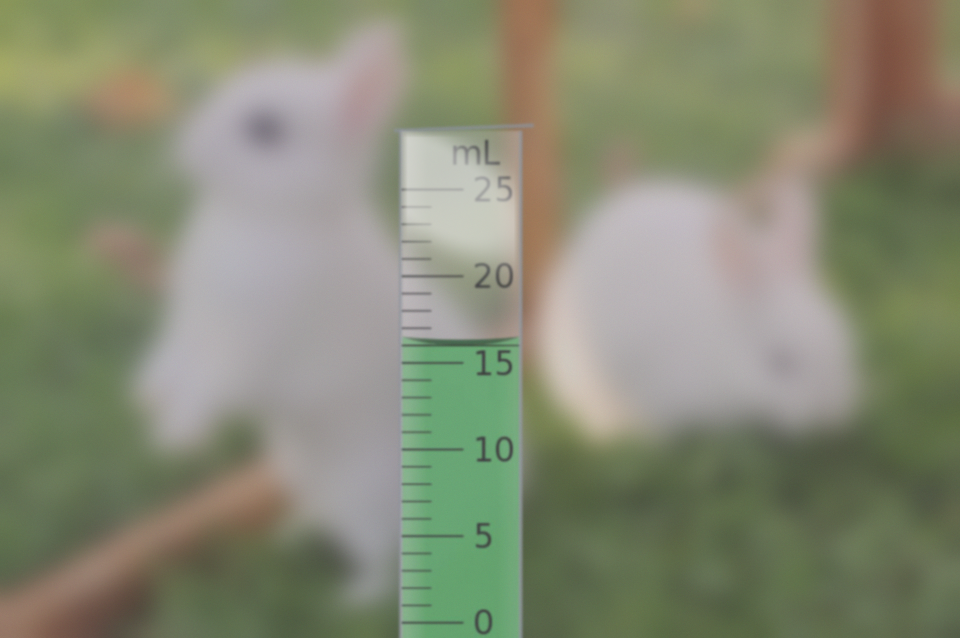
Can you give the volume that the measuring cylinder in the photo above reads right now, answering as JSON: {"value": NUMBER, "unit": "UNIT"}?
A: {"value": 16, "unit": "mL"}
